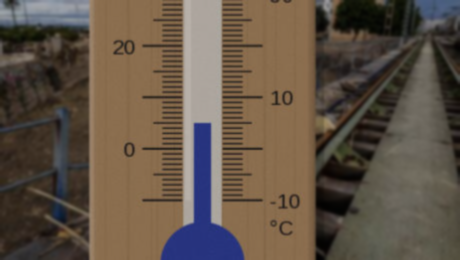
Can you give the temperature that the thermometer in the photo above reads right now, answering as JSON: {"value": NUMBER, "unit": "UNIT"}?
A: {"value": 5, "unit": "°C"}
